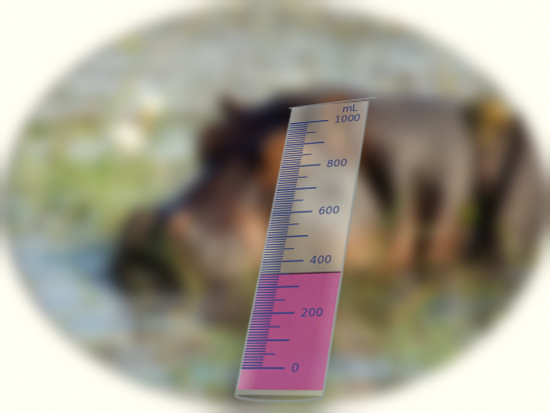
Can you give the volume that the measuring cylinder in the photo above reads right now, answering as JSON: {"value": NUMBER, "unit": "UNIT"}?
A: {"value": 350, "unit": "mL"}
